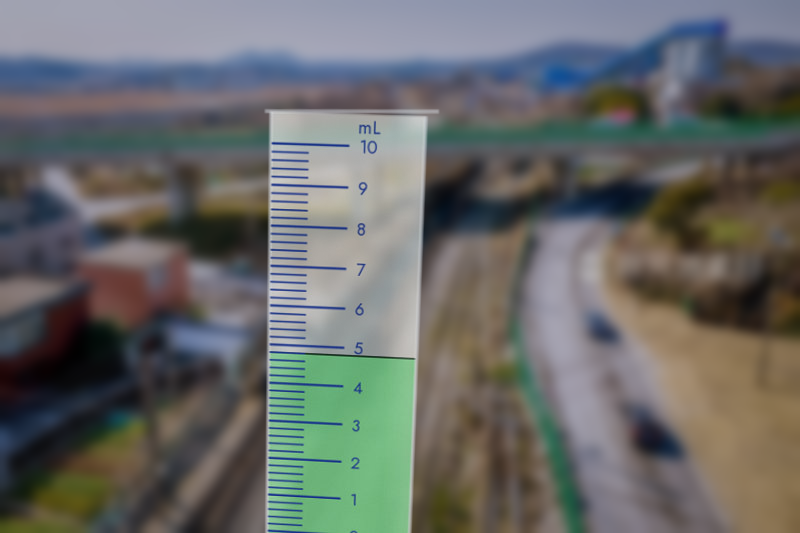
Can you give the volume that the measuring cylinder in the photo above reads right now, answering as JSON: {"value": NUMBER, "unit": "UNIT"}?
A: {"value": 4.8, "unit": "mL"}
